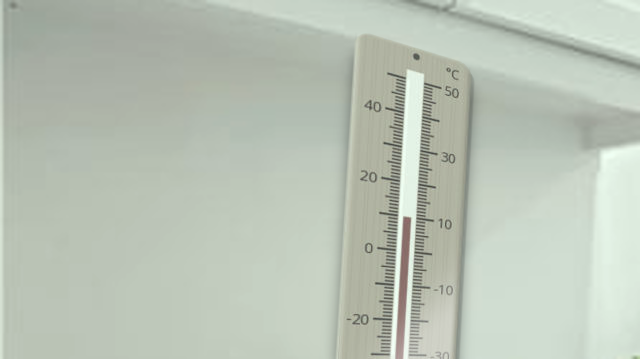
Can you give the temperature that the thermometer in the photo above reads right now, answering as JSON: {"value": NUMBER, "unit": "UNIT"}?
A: {"value": 10, "unit": "°C"}
